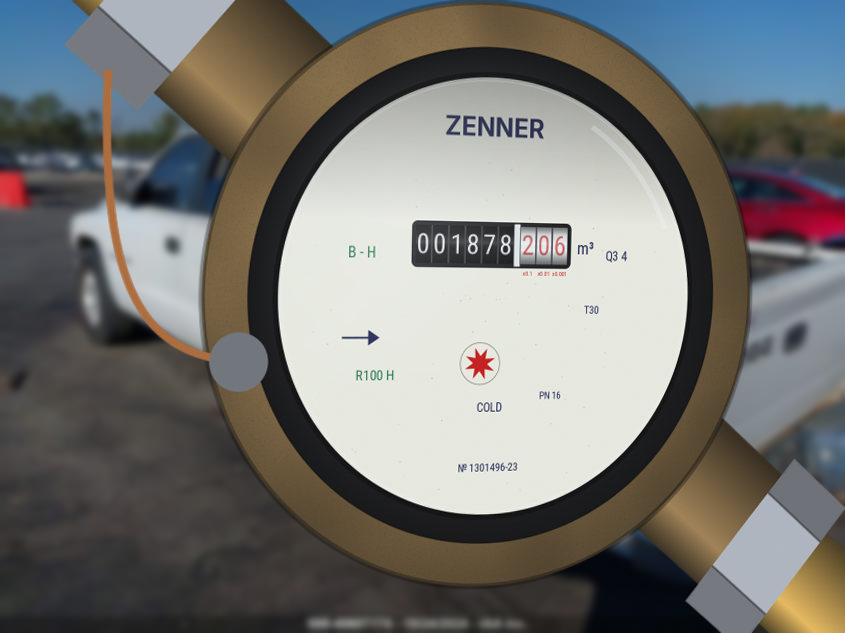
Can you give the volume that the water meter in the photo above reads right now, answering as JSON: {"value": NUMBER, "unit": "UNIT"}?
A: {"value": 1878.206, "unit": "m³"}
